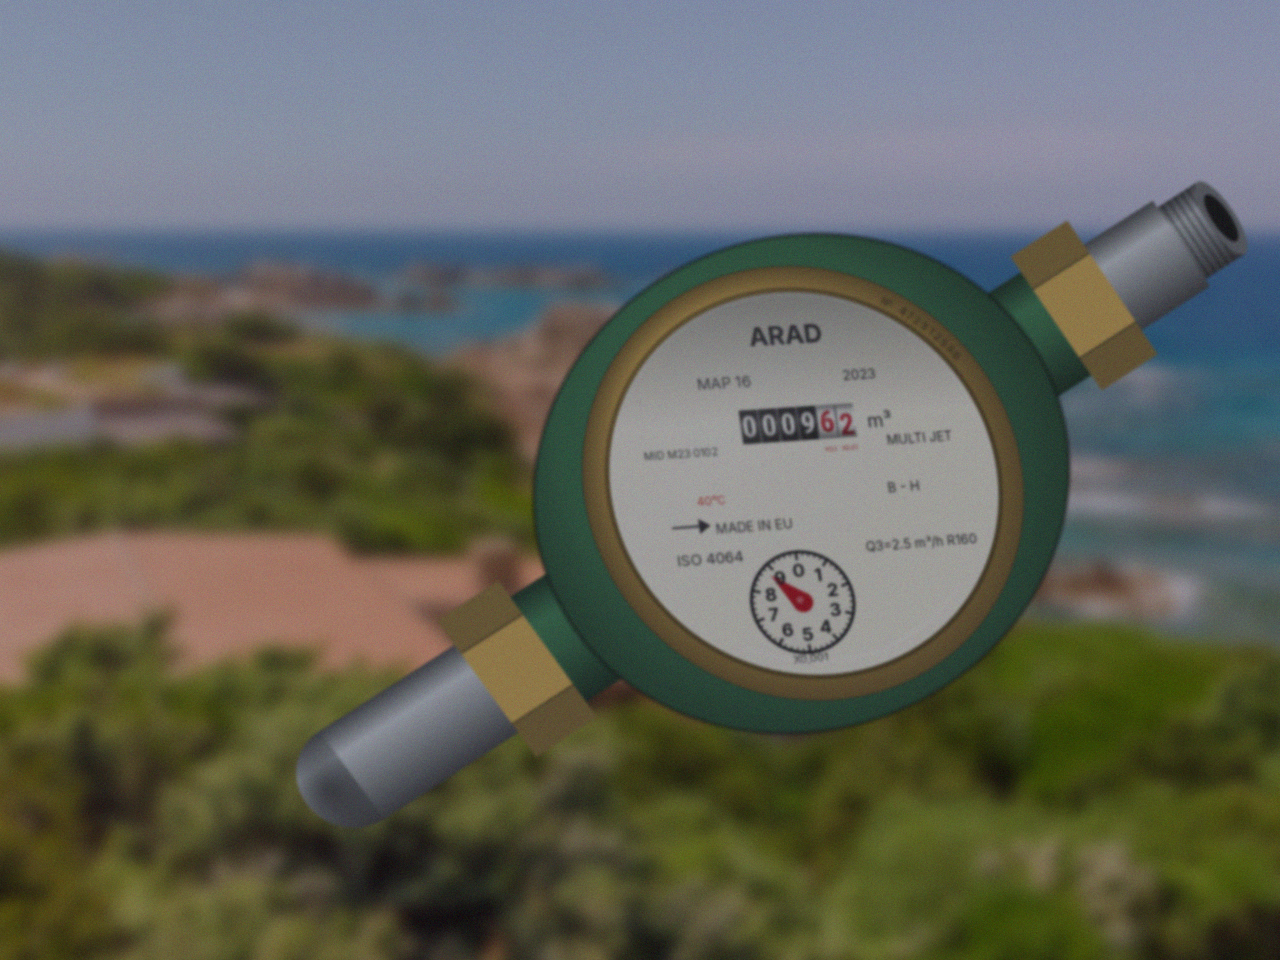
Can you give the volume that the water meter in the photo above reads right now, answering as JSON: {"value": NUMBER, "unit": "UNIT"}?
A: {"value": 9.618, "unit": "m³"}
